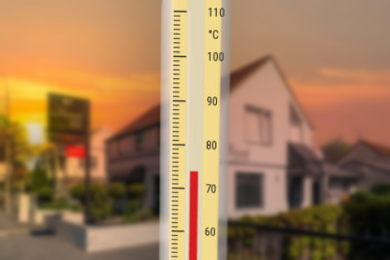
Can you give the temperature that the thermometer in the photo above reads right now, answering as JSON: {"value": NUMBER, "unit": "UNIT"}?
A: {"value": 74, "unit": "°C"}
